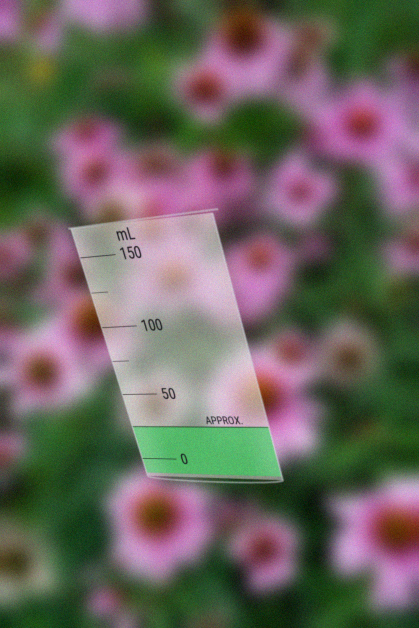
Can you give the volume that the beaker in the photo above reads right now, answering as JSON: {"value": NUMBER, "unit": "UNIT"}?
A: {"value": 25, "unit": "mL"}
